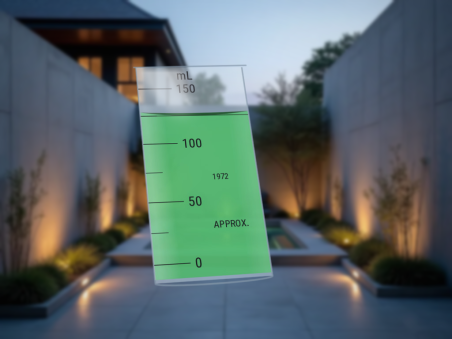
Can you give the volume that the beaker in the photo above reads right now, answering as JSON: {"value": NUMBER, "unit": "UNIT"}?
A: {"value": 125, "unit": "mL"}
